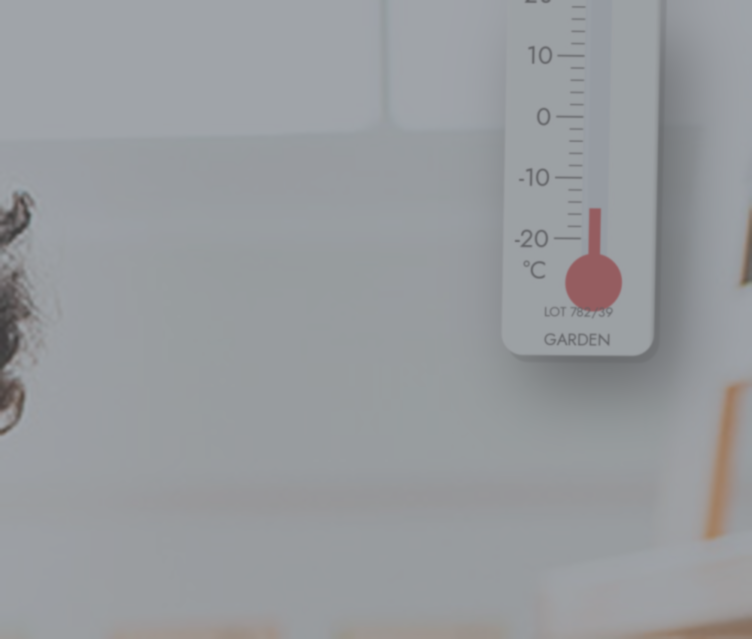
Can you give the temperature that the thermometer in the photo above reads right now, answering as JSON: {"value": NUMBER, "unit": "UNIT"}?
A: {"value": -15, "unit": "°C"}
